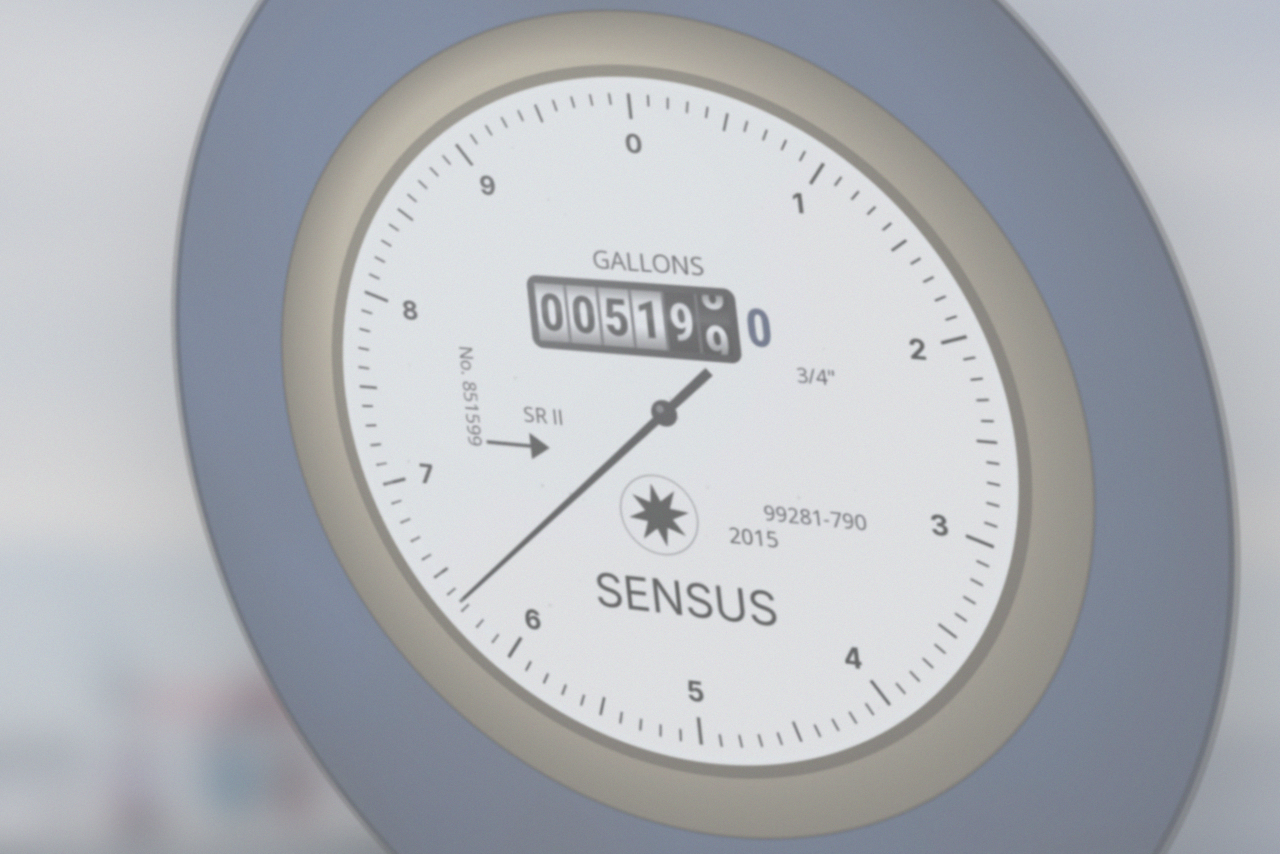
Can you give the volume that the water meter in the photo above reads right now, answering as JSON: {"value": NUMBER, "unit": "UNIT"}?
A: {"value": 51986.3, "unit": "gal"}
